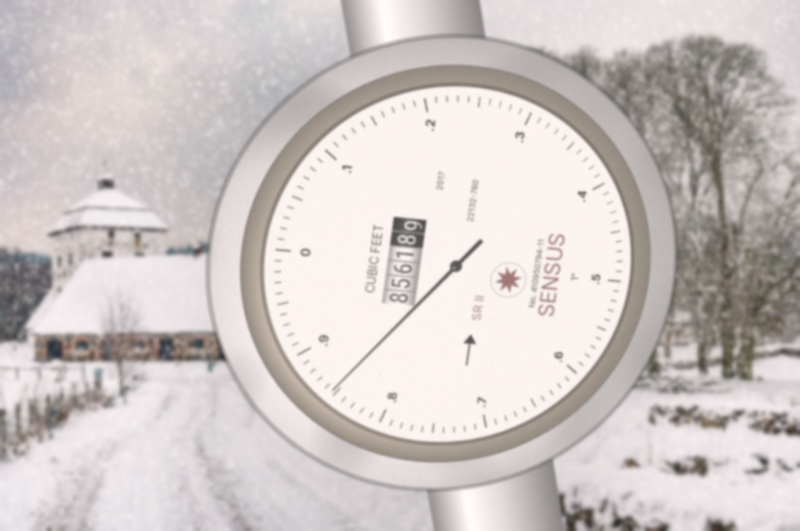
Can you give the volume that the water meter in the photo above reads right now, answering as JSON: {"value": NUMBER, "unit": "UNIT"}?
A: {"value": 856188.85, "unit": "ft³"}
